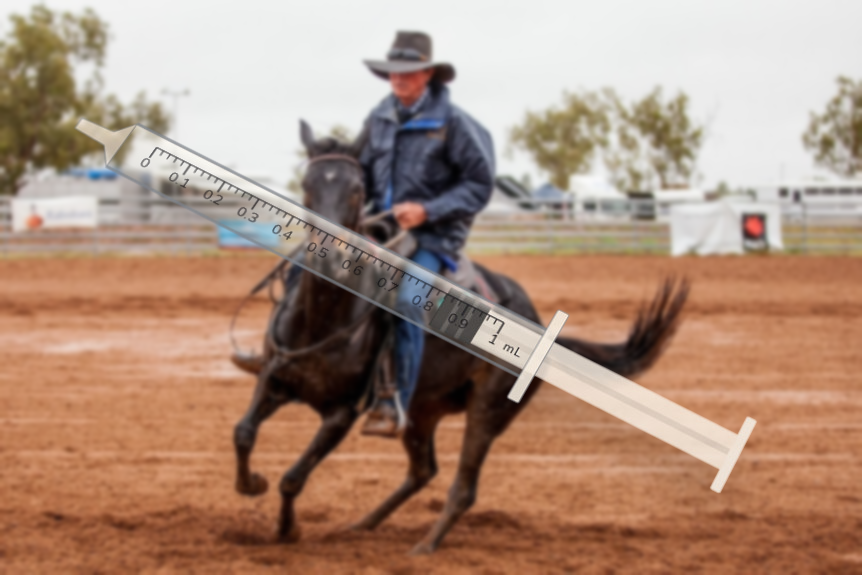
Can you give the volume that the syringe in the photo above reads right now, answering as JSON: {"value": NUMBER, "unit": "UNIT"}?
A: {"value": 0.84, "unit": "mL"}
